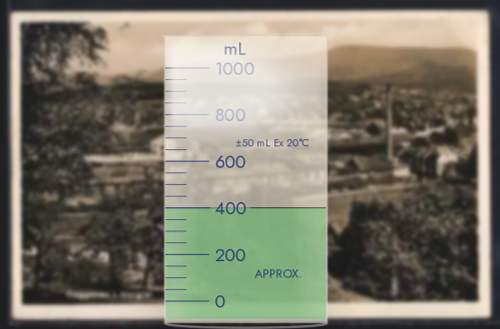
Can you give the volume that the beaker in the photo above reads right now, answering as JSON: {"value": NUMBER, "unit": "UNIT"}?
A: {"value": 400, "unit": "mL"}
